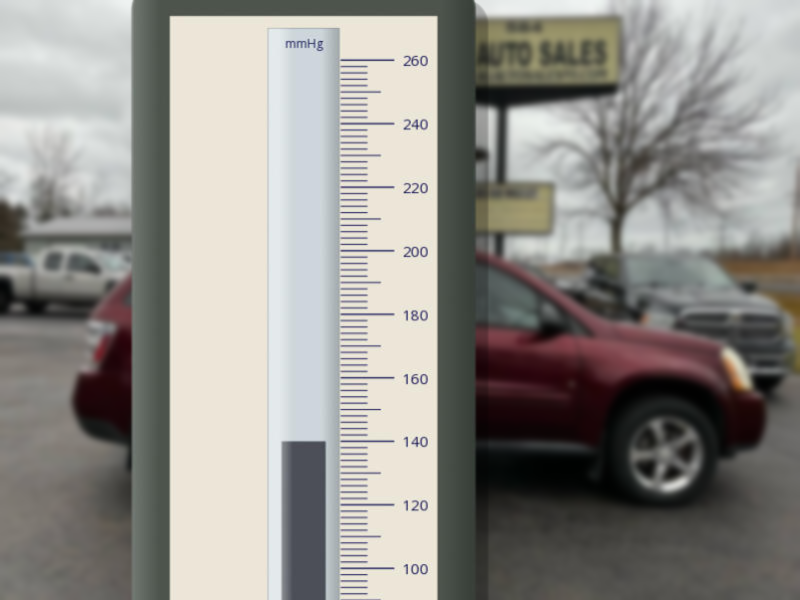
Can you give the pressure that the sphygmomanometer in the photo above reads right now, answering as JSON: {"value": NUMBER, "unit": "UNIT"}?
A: {"value": 140, "unit": "mmHg"}
